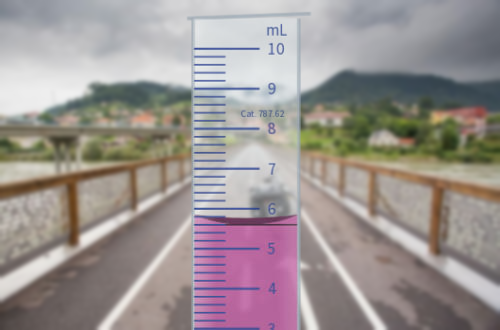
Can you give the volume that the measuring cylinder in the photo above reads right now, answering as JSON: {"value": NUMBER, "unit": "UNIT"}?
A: {"value": 5.6, "unit": "mL"}
